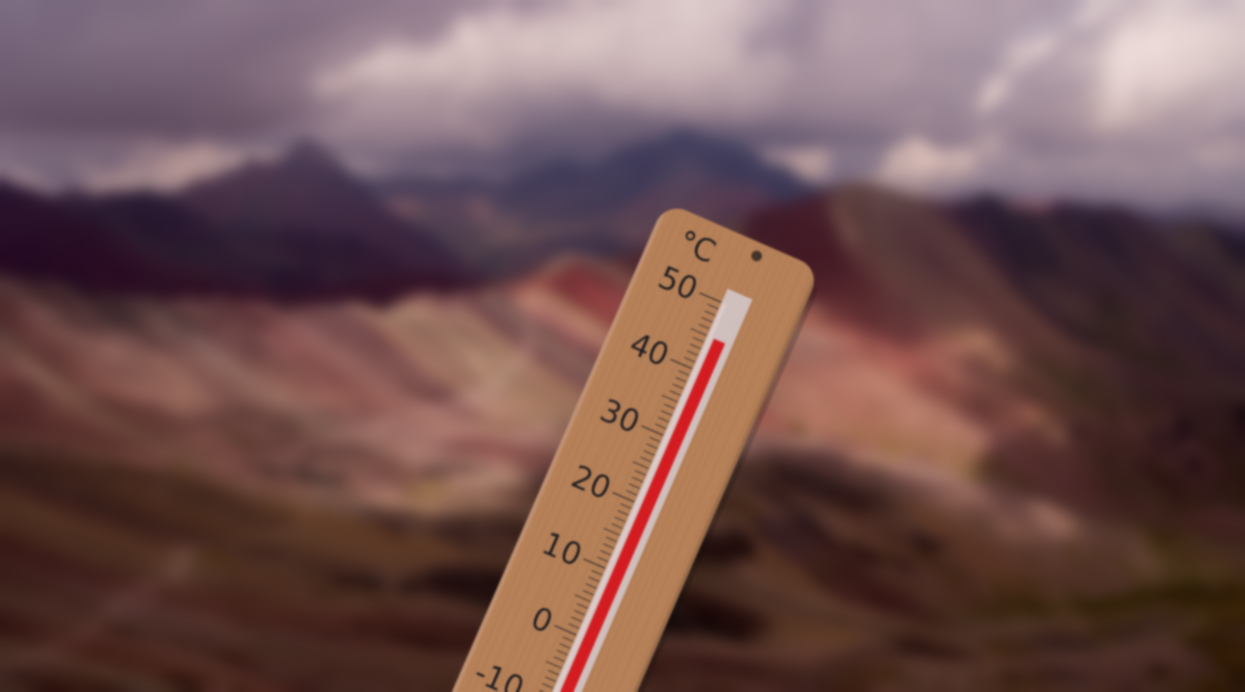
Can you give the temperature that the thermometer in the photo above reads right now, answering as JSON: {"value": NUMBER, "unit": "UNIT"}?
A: {"value": 45, "unit": "°C"}
